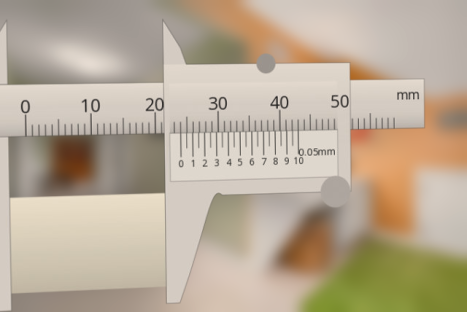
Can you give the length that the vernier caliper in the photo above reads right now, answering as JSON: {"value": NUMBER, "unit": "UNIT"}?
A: {"value": 24.0, "unit": "mm"}
